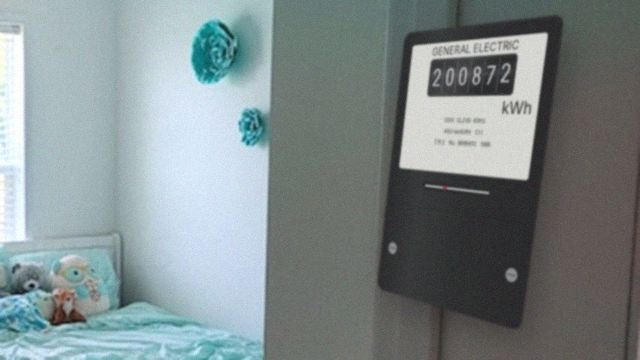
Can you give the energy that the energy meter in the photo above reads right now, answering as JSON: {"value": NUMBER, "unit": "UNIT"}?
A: {"value": 200872, "unit": "kWh"}
